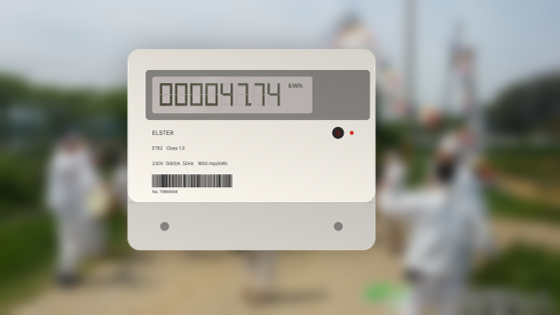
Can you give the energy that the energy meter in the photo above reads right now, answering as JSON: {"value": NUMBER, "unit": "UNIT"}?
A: {"value": 47.74, "unit": "kWh"}
